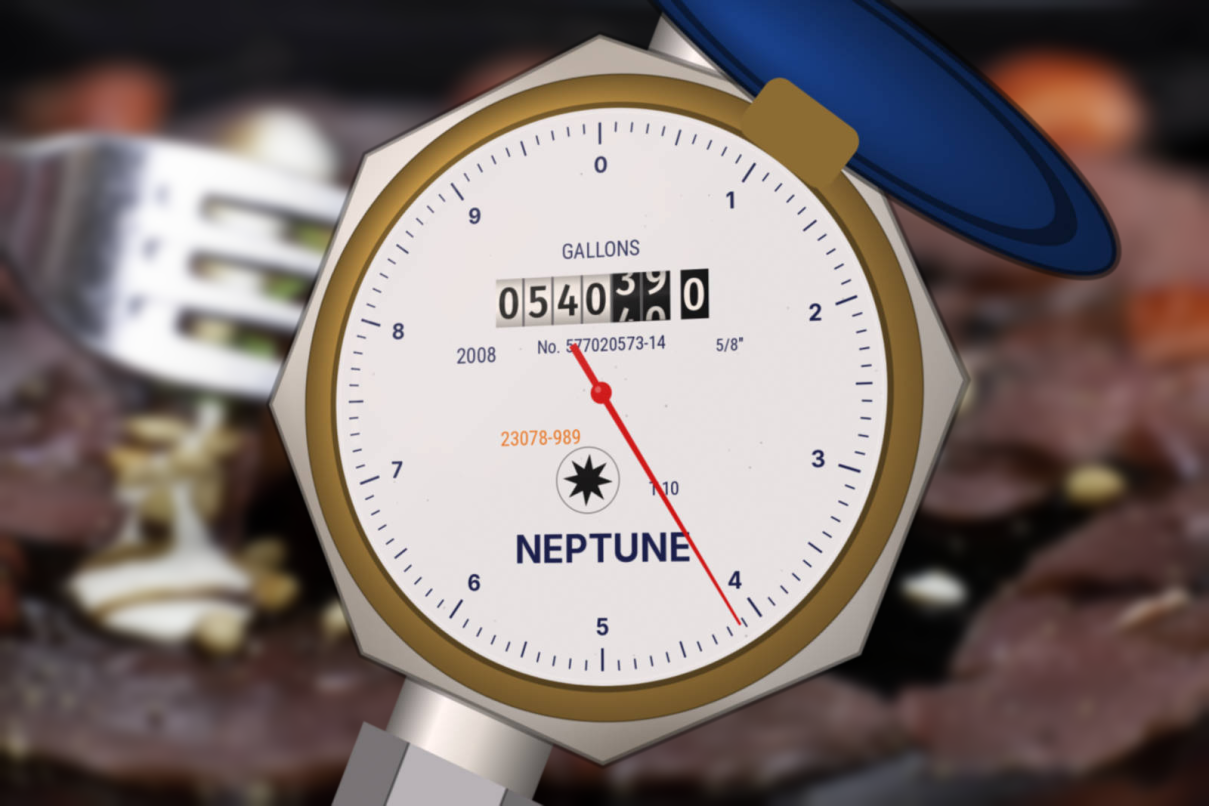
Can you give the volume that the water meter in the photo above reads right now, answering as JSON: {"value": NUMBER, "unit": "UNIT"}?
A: {"value": 540394.1, "unit": "gal"}
